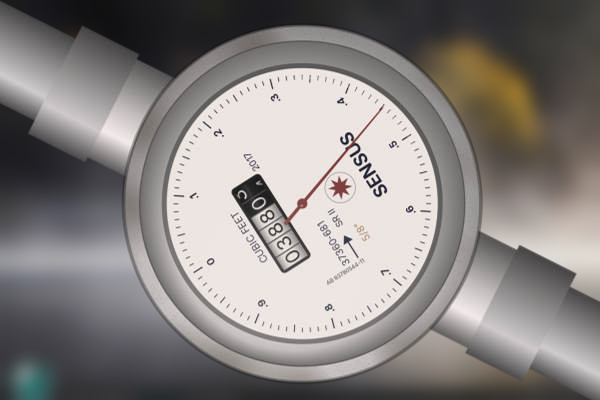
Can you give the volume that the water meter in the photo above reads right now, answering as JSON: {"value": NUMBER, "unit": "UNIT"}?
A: {"value": 38803.45, "unit": "ft³"}
